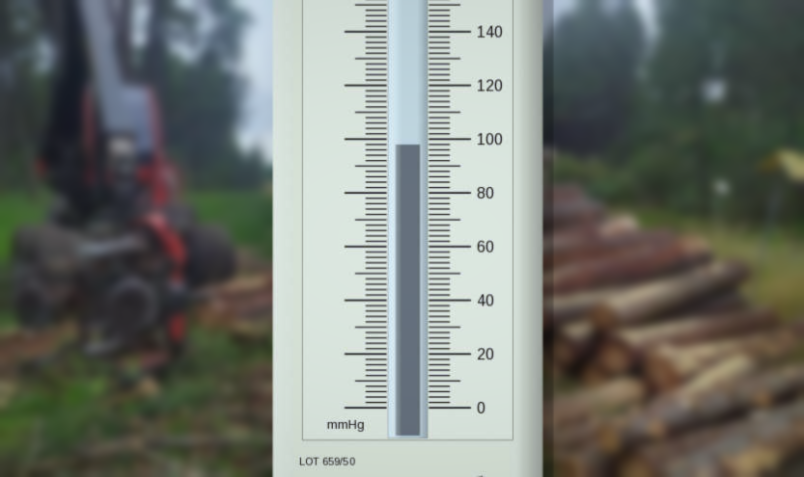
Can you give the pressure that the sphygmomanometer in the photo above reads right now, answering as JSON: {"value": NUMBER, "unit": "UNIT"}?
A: {"value": 98, "unit": "mmHg"}
